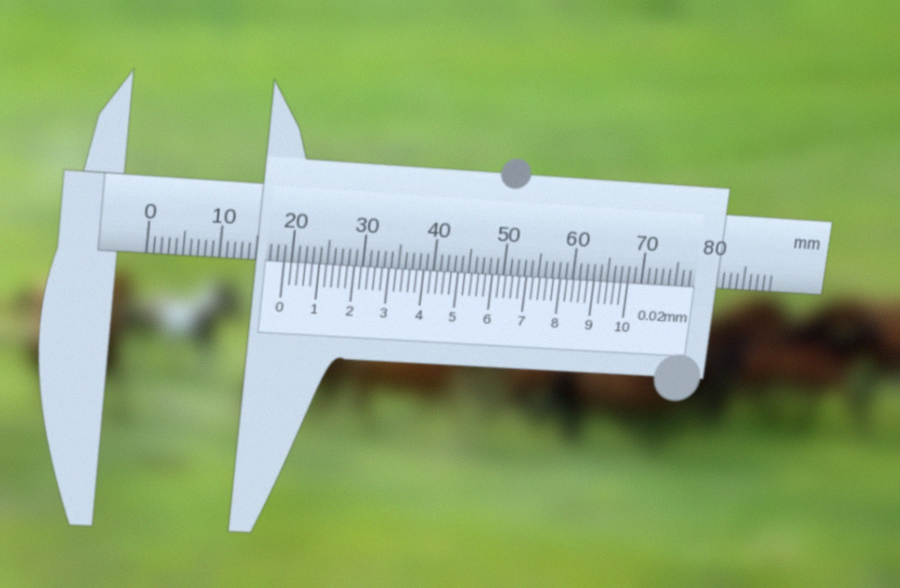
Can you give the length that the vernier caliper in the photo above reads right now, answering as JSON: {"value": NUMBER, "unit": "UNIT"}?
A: {"value": 19.0, "unit": "mm"}
